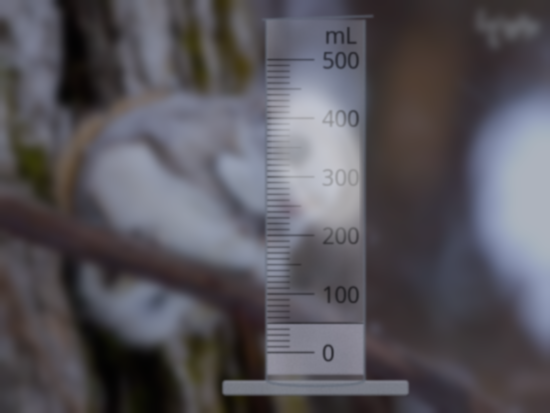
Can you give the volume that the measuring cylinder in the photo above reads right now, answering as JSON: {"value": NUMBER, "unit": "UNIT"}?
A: {"value": 50, "unit": "mL"}
